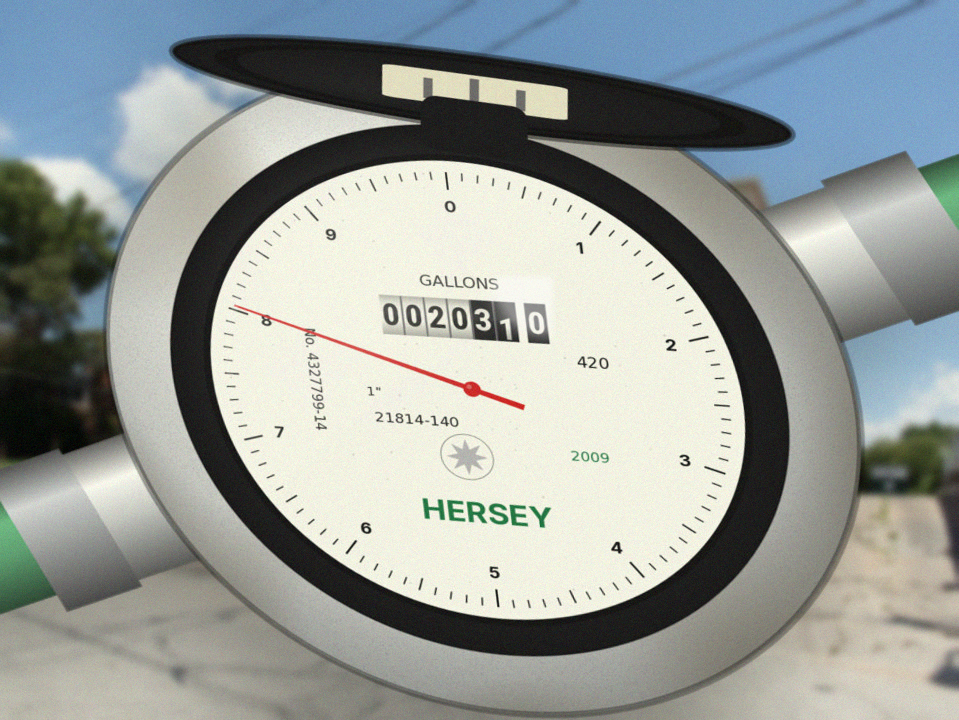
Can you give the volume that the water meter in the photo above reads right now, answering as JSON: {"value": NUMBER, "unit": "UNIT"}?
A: {"value": 20308.0, "unit": "gal"}
